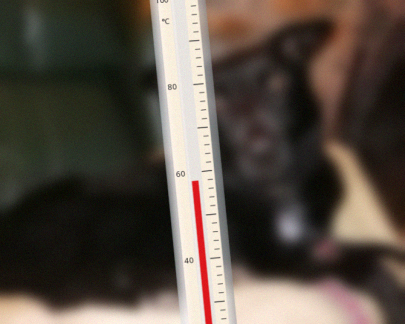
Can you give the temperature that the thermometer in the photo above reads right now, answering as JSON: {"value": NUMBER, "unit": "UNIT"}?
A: {"value": 58, "unit": "°C"}
